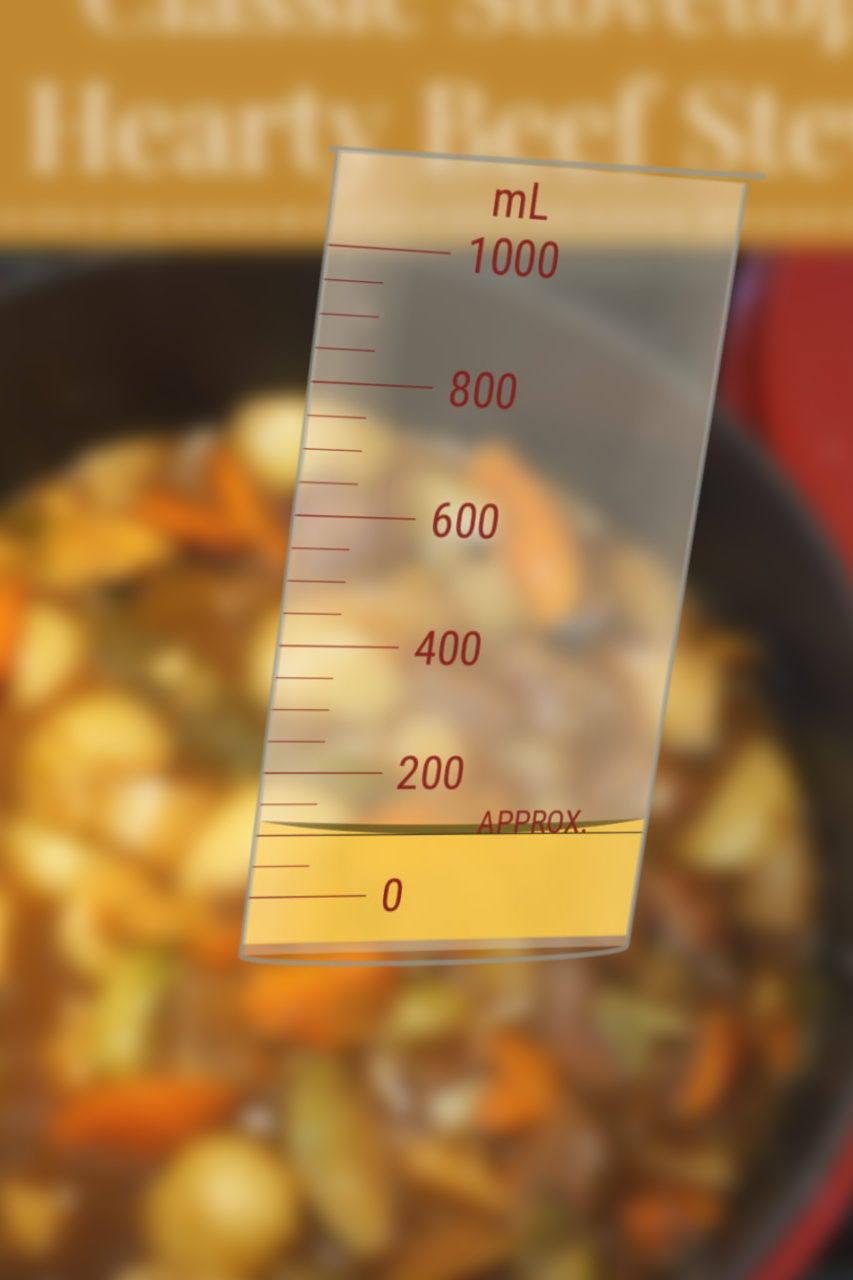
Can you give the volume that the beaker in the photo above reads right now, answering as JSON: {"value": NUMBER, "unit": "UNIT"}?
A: {"value": 100, "unit": "mL"}
